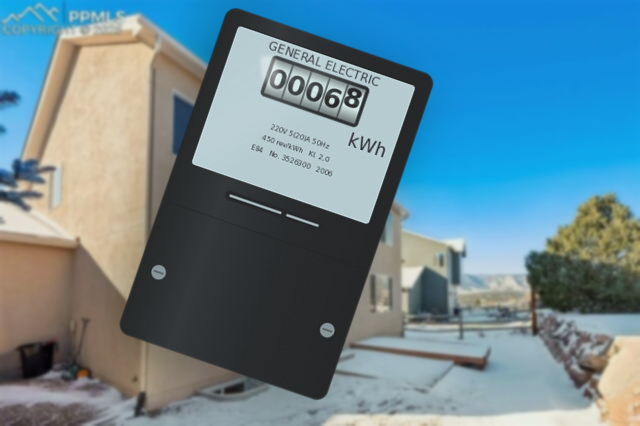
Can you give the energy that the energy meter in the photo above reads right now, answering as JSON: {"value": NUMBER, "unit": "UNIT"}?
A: {"value": 68, "unit": "kWh"}
